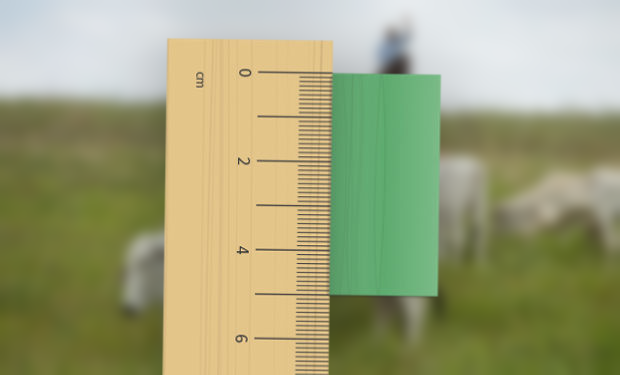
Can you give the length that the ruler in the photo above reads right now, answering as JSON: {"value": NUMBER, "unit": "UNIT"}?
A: {"value": 5, "unit": "cm"}
